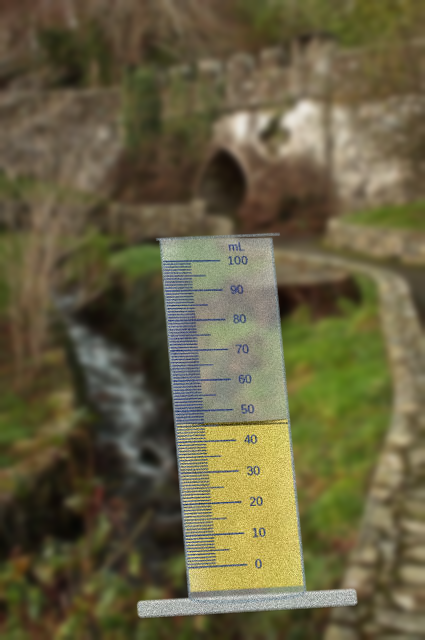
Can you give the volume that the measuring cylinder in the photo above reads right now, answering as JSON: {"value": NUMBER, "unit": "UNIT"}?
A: {"value": 45, "unit": "mL"}
